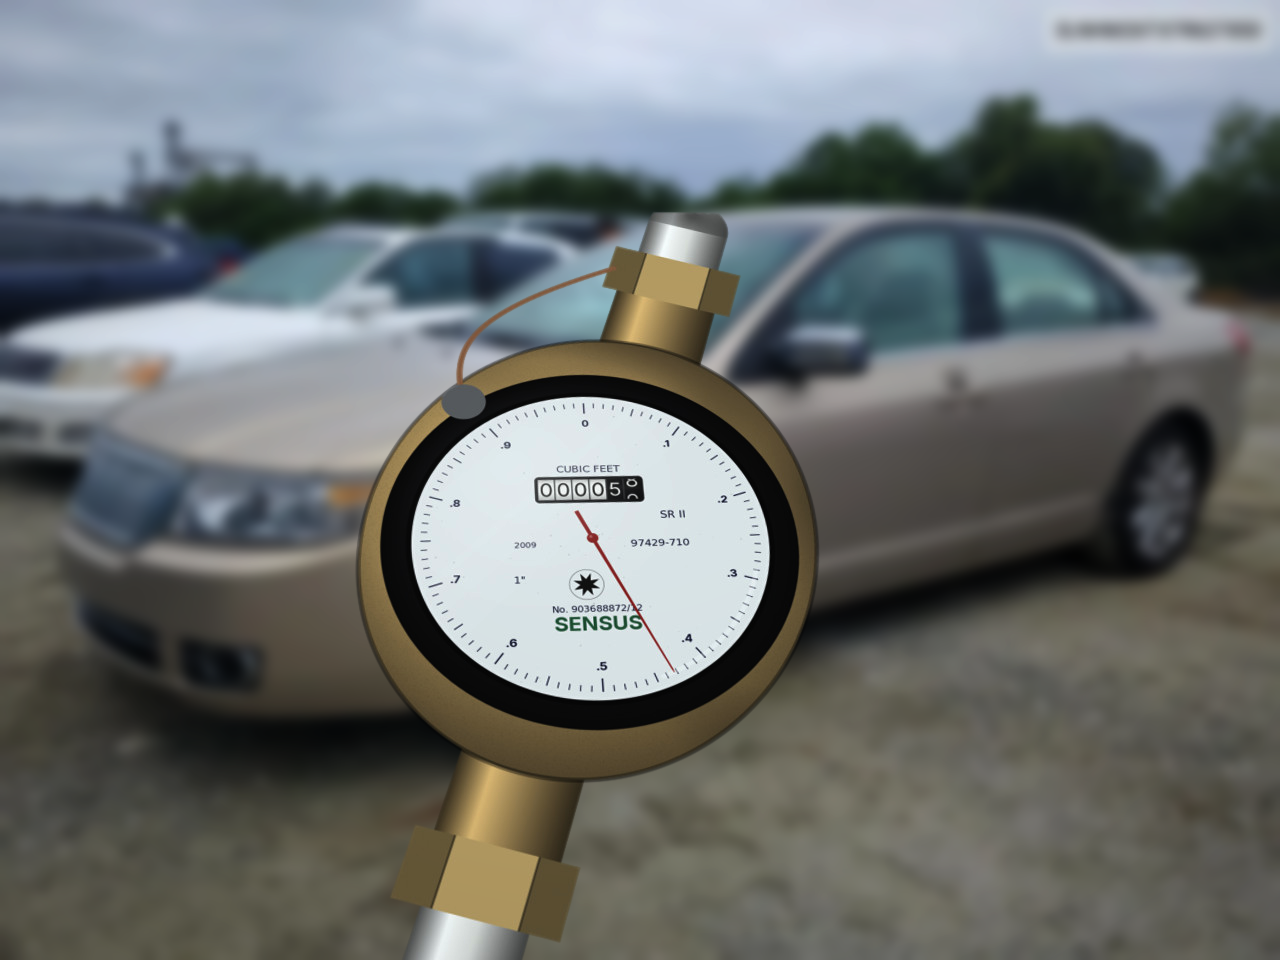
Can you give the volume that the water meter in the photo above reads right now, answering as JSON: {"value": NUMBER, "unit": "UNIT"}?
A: {"value": 58.43, "unit": "ft³"}
